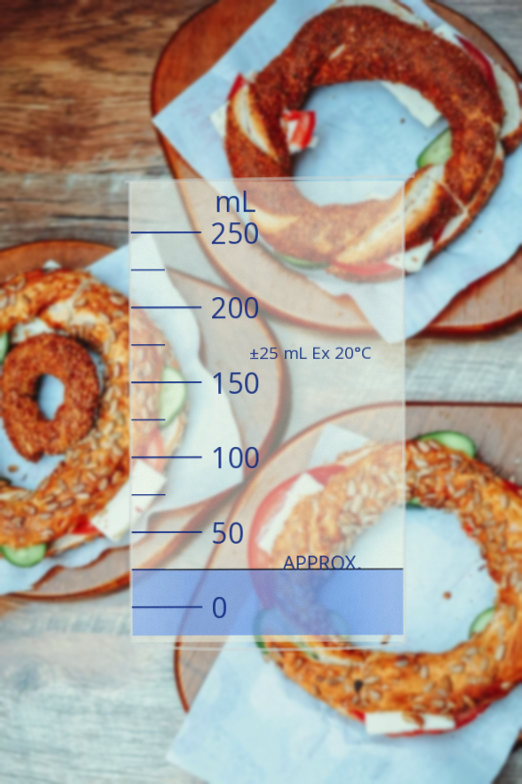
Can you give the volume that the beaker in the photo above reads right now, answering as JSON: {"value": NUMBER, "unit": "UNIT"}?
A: {"value": 25, "unit": "mL"}
